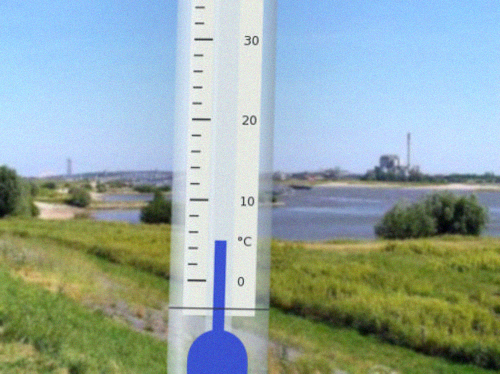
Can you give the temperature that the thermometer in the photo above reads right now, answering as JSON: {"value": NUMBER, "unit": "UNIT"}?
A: {"value": 5, "unit": "°C"}
